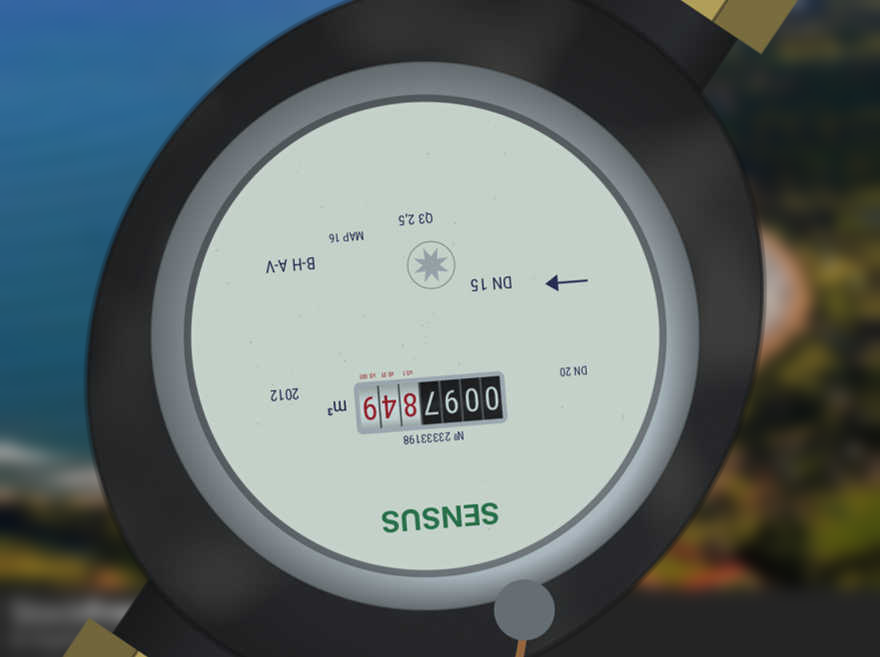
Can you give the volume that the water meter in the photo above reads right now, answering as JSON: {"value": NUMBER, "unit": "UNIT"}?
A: {"value": 97.849, "unit": "m³"}
